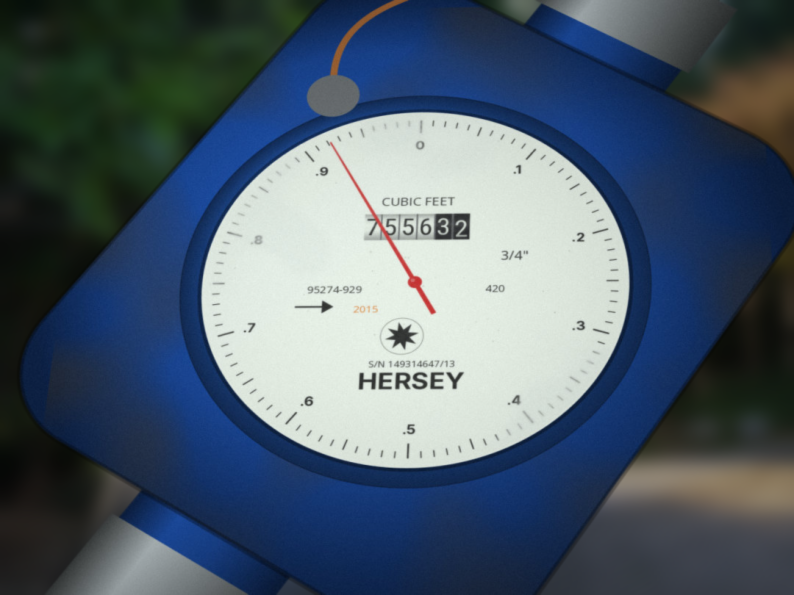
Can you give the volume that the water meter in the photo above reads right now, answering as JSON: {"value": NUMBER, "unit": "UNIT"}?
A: {"value": 755631.92, "unit": "ft³"}
